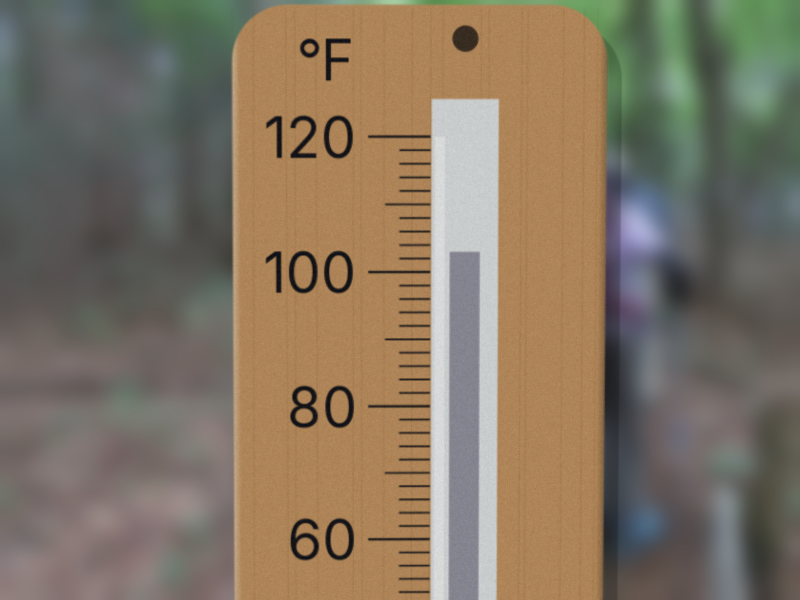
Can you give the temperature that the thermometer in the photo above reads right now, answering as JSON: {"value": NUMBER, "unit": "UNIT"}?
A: {"value": 103, "unit": "°F"}
